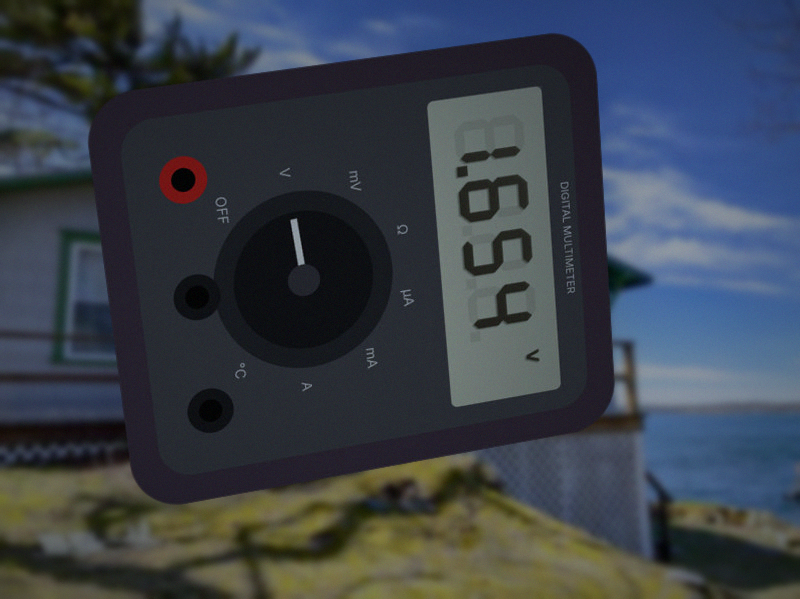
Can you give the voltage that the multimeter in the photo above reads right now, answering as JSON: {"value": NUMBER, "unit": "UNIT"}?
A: {"value": 1.654, "unit": "V"}
